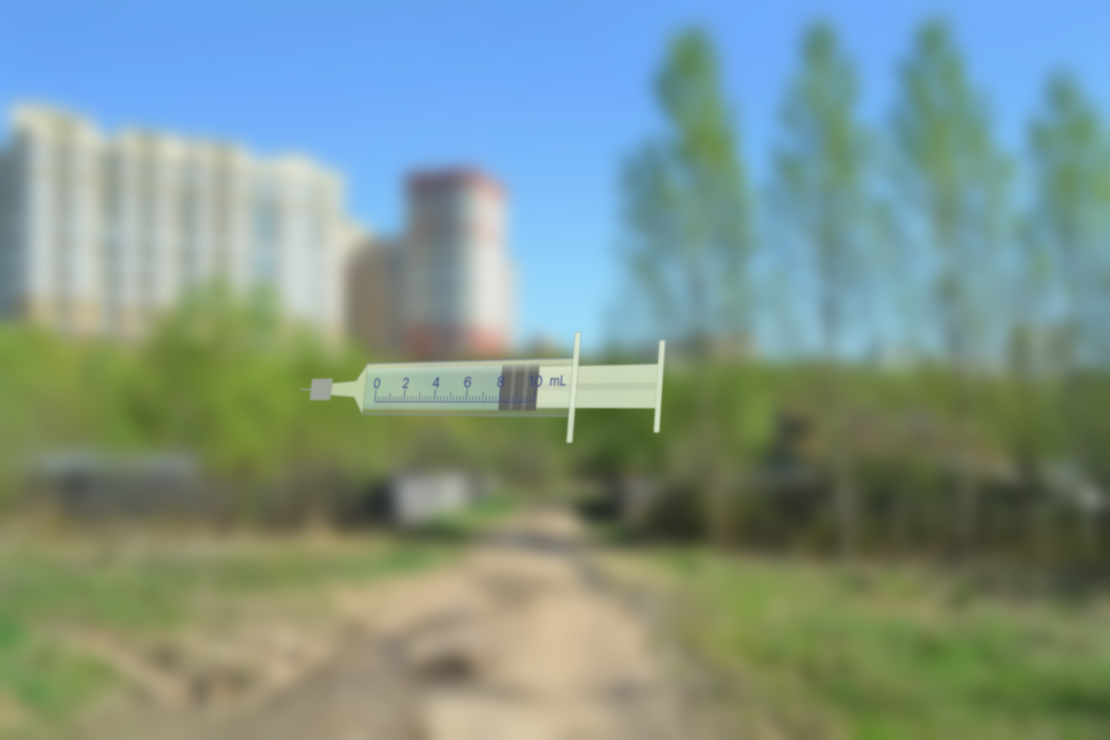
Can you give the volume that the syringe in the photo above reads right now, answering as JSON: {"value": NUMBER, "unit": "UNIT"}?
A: {"value": 8, "unit": "mL"}
